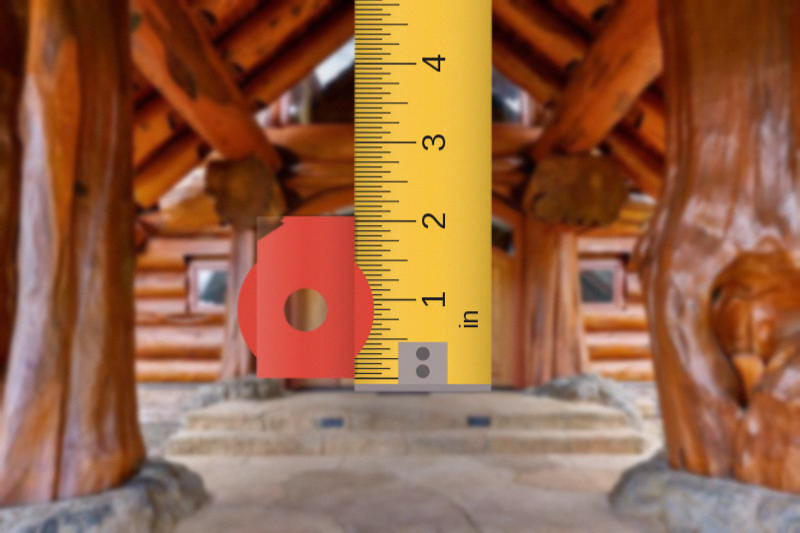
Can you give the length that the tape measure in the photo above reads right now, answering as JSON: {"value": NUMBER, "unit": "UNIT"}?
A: {"value": 2.0625, "unit": "in"}
